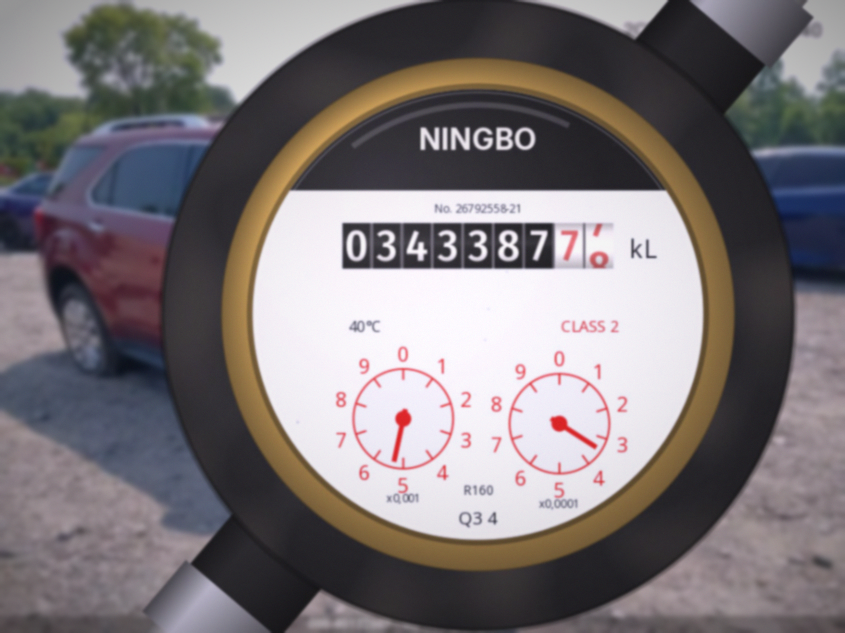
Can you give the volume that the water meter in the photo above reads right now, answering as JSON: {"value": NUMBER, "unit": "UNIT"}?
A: {"value": 343387.7753, "unit": "kL"}
